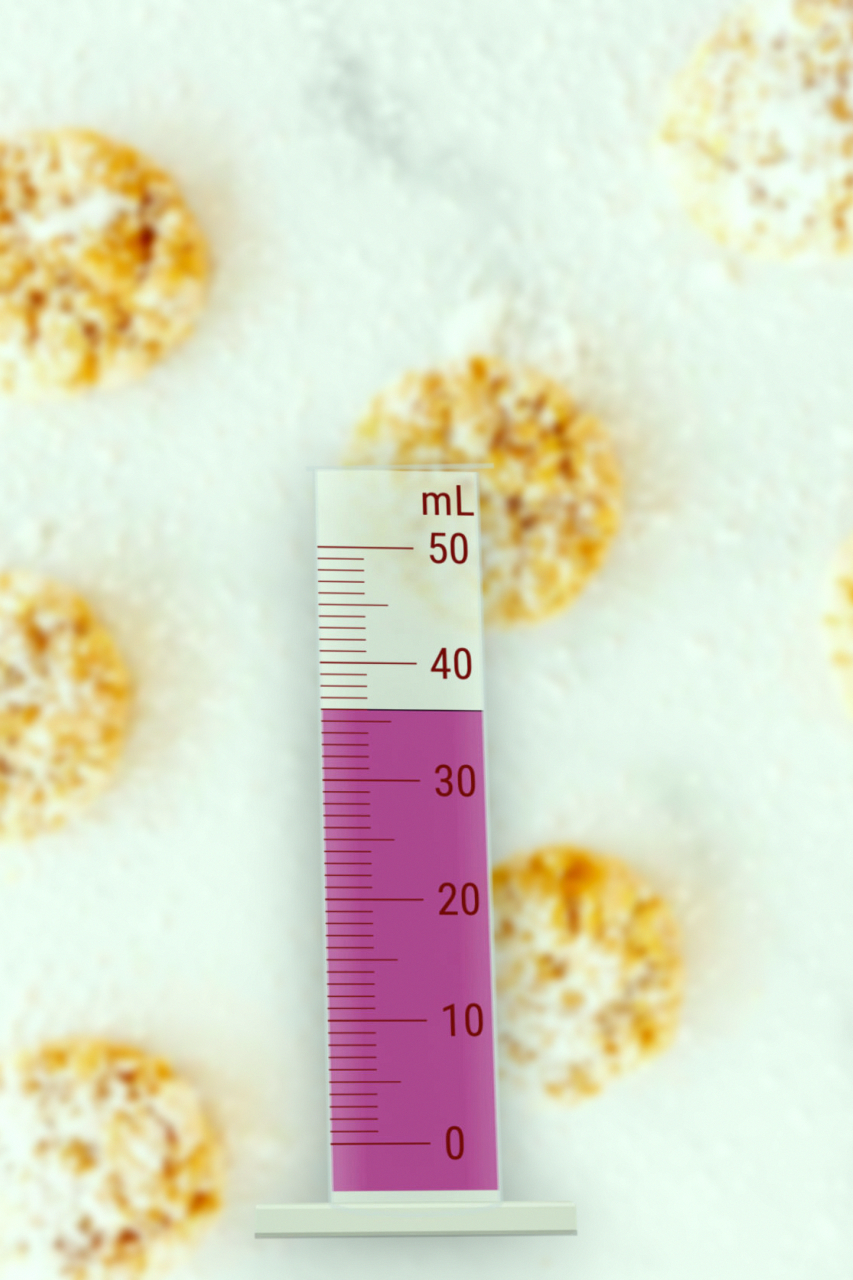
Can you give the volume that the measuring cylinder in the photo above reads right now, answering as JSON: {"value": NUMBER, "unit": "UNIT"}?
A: {"value": 36, "unit": "mL"}
